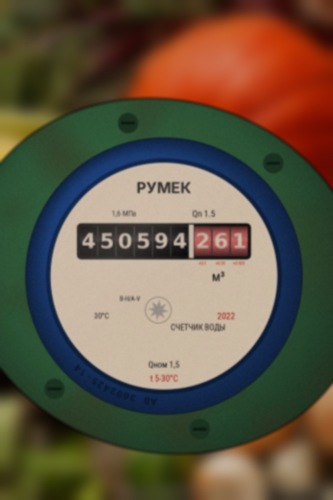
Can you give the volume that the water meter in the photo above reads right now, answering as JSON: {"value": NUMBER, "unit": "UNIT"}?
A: {"value": 450594.261, "unit": "m³"}
